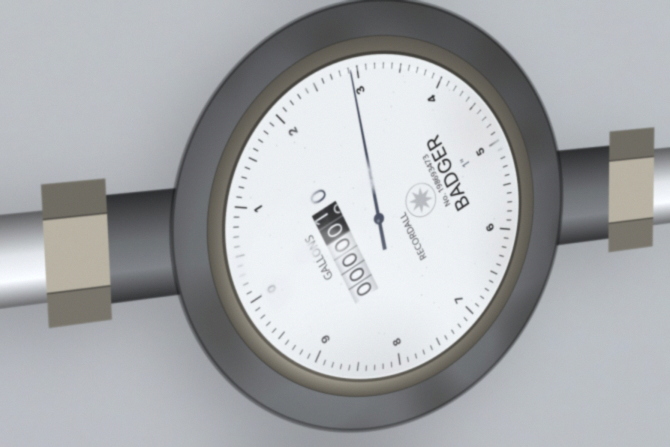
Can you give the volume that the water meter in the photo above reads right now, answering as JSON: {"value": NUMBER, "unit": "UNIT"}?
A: {"value": 12.9, "unit": "gal"}
